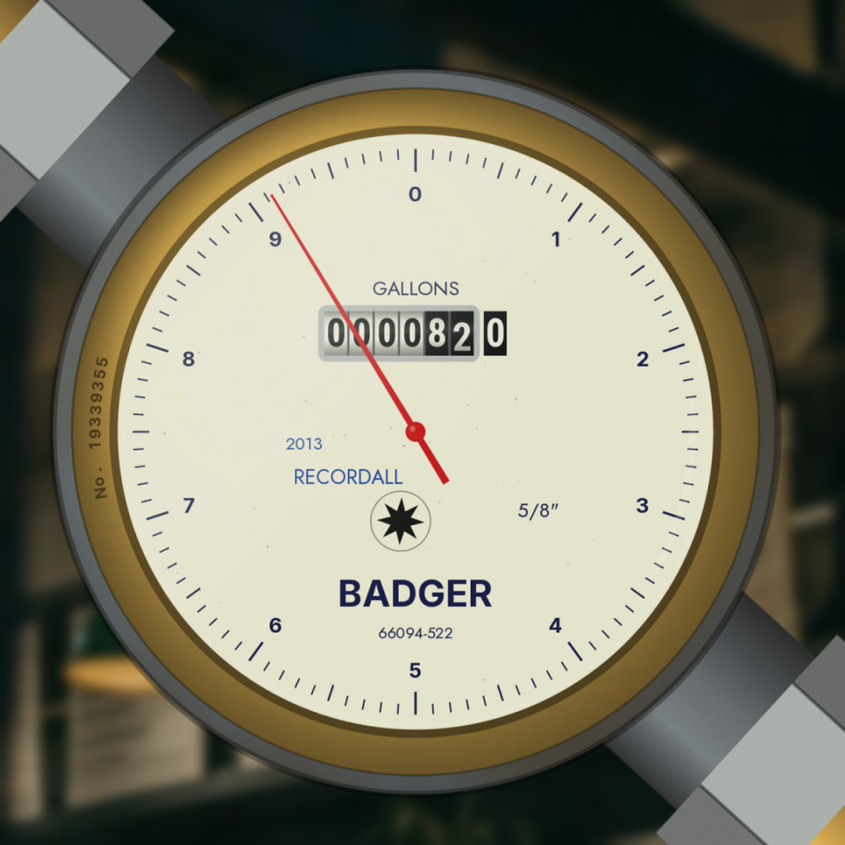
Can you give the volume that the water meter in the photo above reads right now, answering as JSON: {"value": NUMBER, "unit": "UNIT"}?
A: {"value": 819.1, "unit": "gal"}
